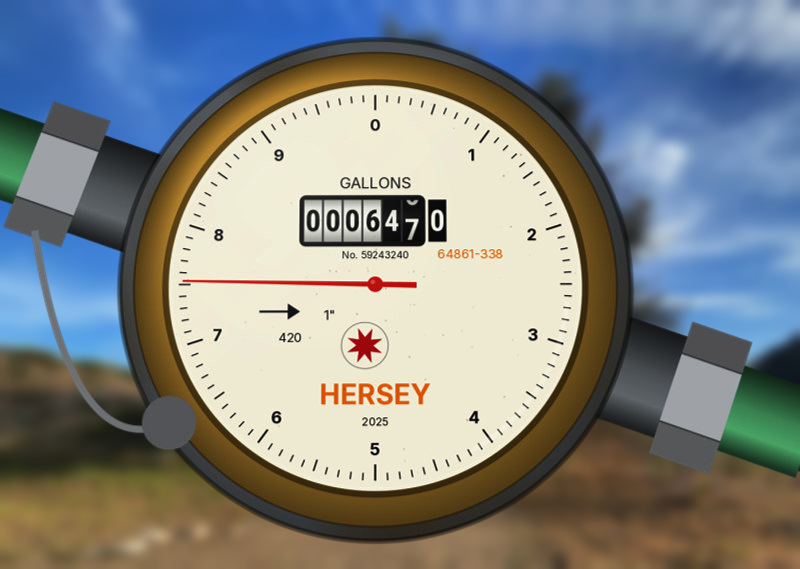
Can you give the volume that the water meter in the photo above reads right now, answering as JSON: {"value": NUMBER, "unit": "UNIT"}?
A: {"value": 6467.5, "unit": "gal"}
